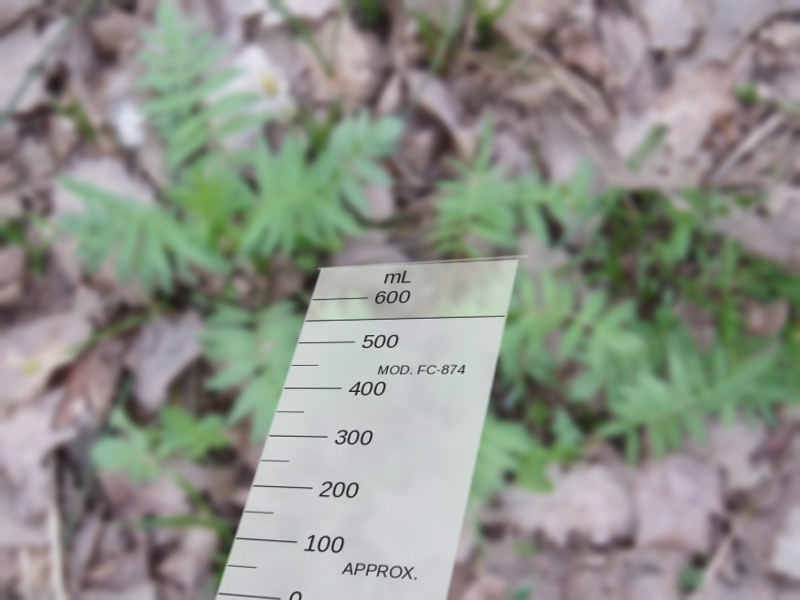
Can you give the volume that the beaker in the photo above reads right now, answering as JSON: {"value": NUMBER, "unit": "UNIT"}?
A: {"value": 550, "unit": "mL"}
